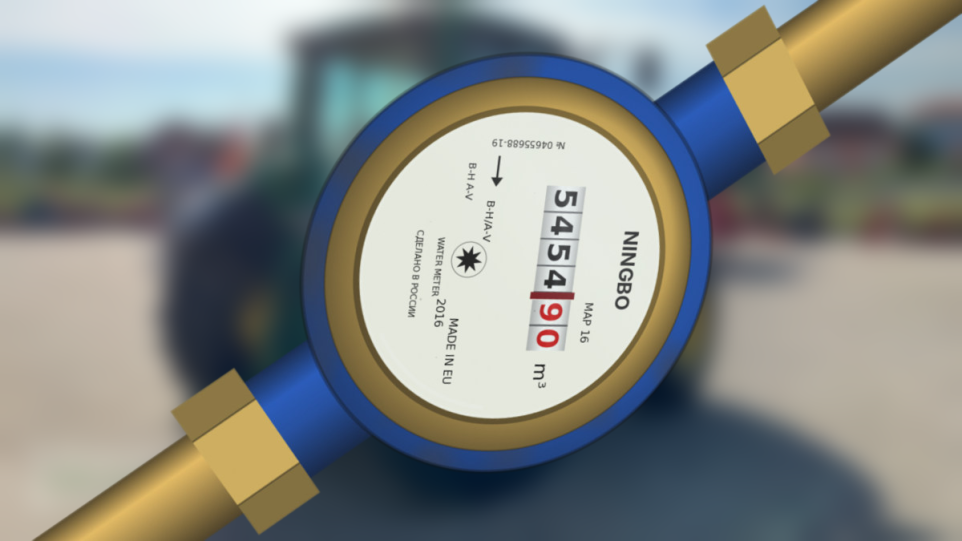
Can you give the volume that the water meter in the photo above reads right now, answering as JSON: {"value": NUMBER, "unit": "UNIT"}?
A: {"value": 5454.90, "unit": "m³"}
